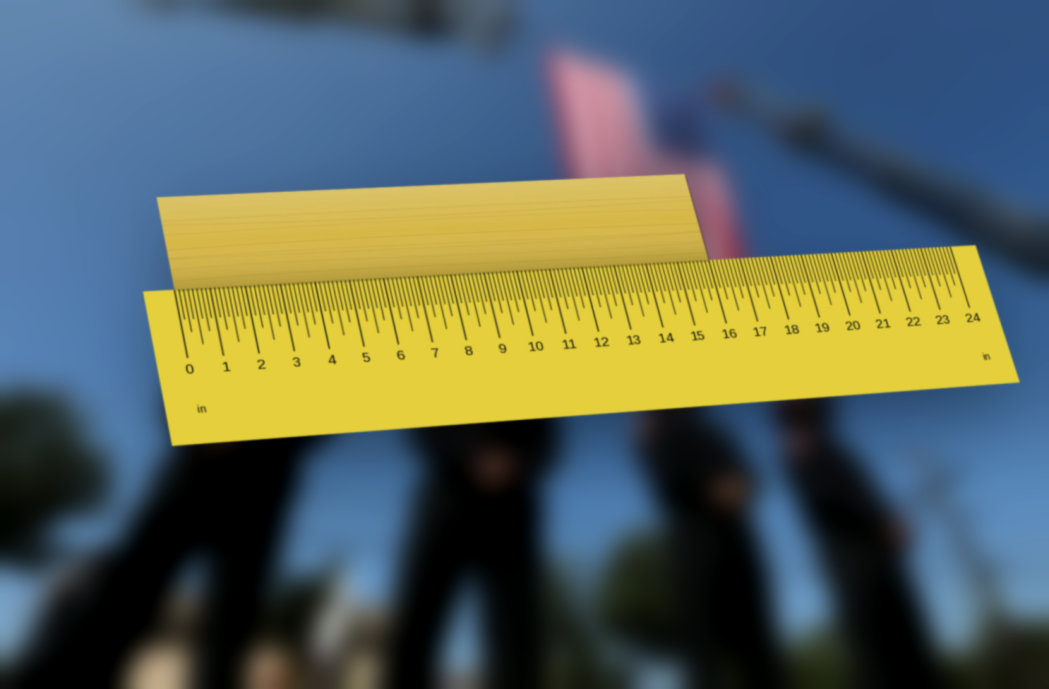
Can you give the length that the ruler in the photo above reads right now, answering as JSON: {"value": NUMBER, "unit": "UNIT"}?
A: {"value": 16, "unit": "in"}
